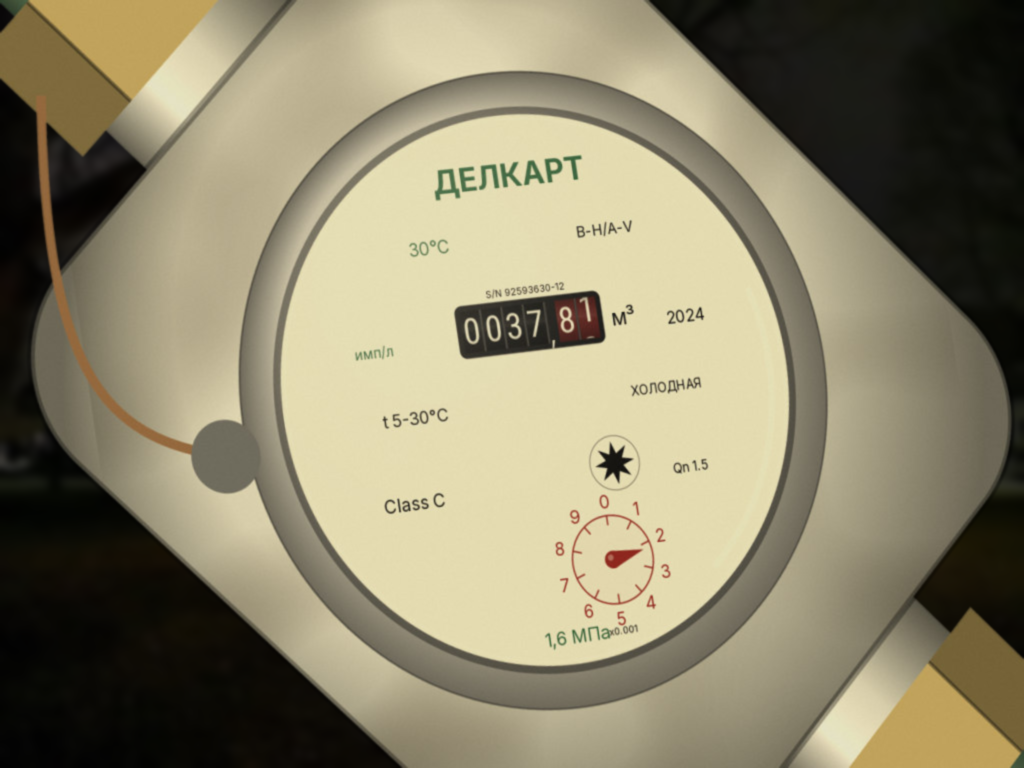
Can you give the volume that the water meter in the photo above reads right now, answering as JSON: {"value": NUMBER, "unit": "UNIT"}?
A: {"value": 37.812, "unit": "m³"}
